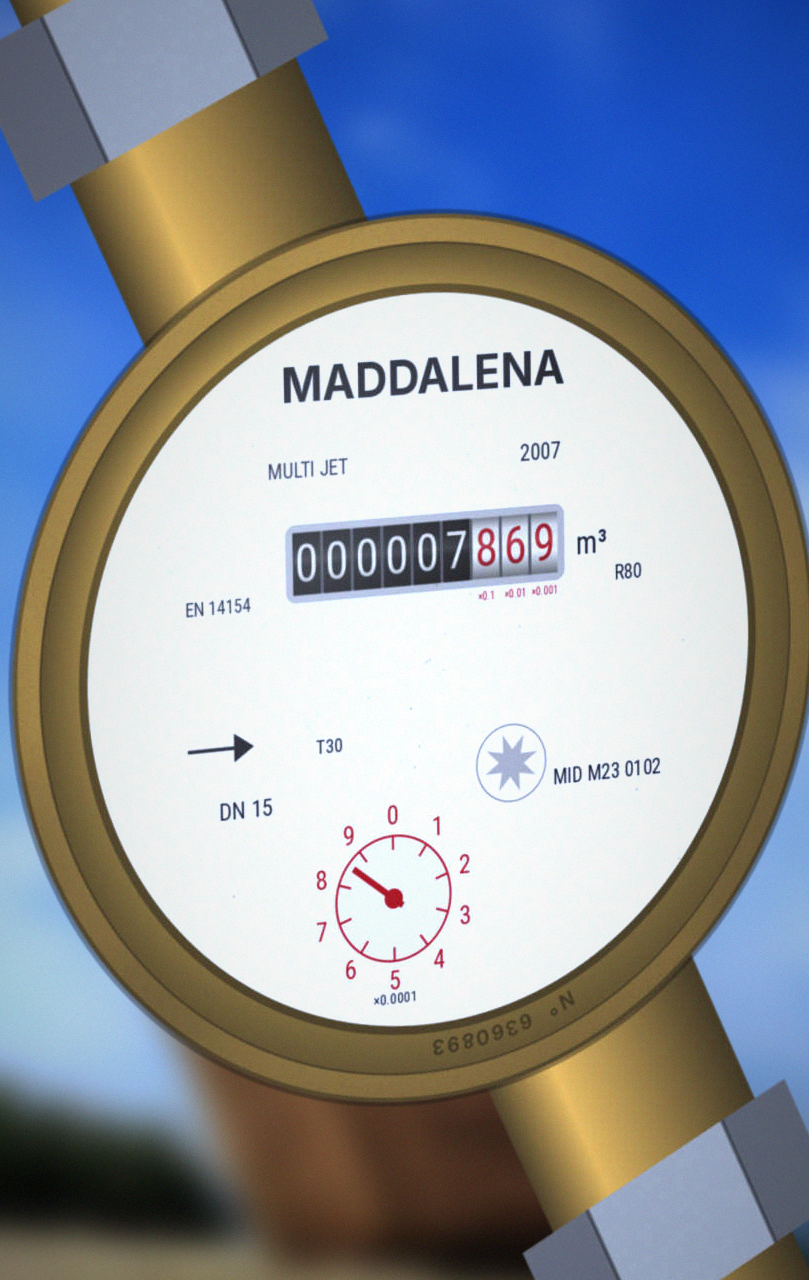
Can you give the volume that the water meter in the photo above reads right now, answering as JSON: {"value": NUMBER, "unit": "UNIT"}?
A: {"value": 7.8698, "unit": "m³"}
